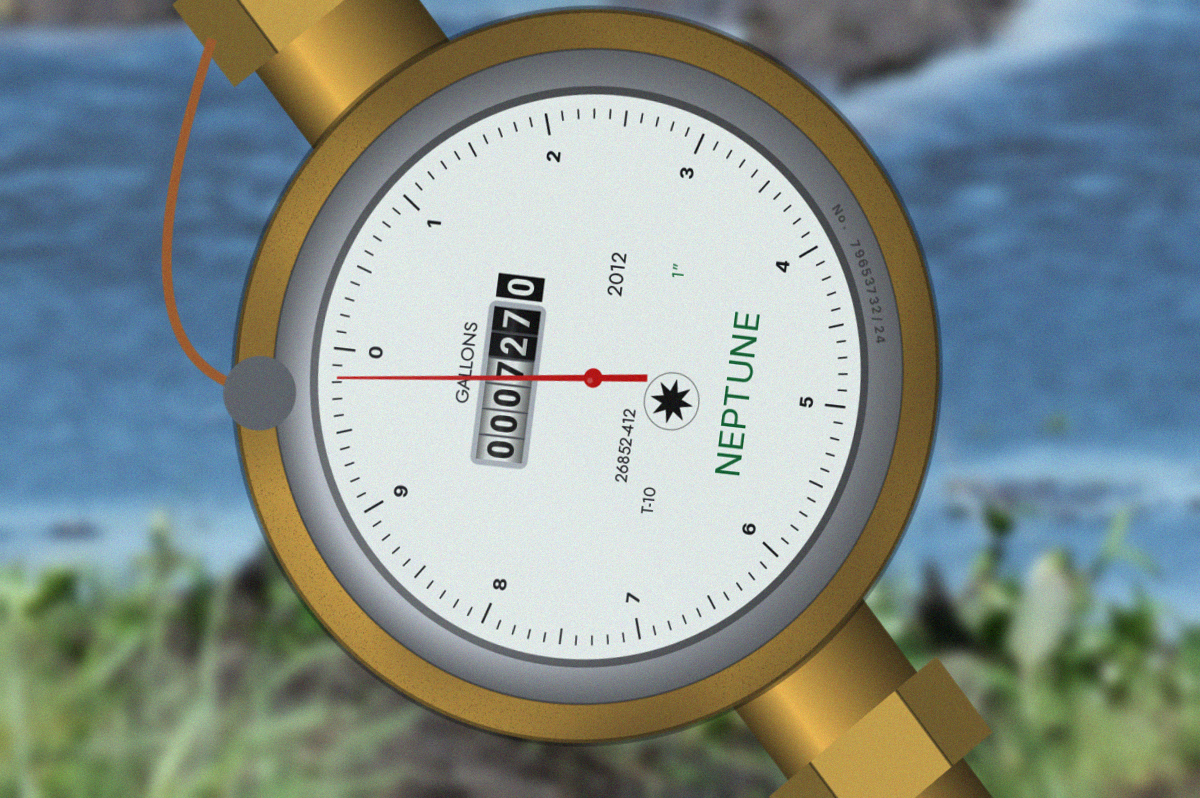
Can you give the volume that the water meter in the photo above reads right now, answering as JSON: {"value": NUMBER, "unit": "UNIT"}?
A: {"value": 7269.8, "unit": "gal"}
